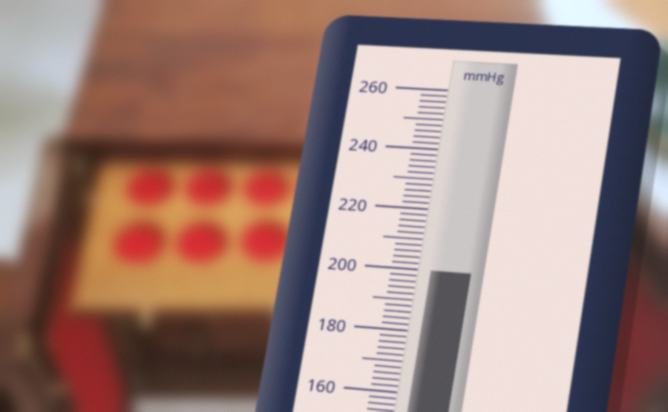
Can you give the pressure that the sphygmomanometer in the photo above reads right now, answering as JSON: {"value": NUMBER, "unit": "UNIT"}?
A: {"value": 200, "unit": "mmHg"}
